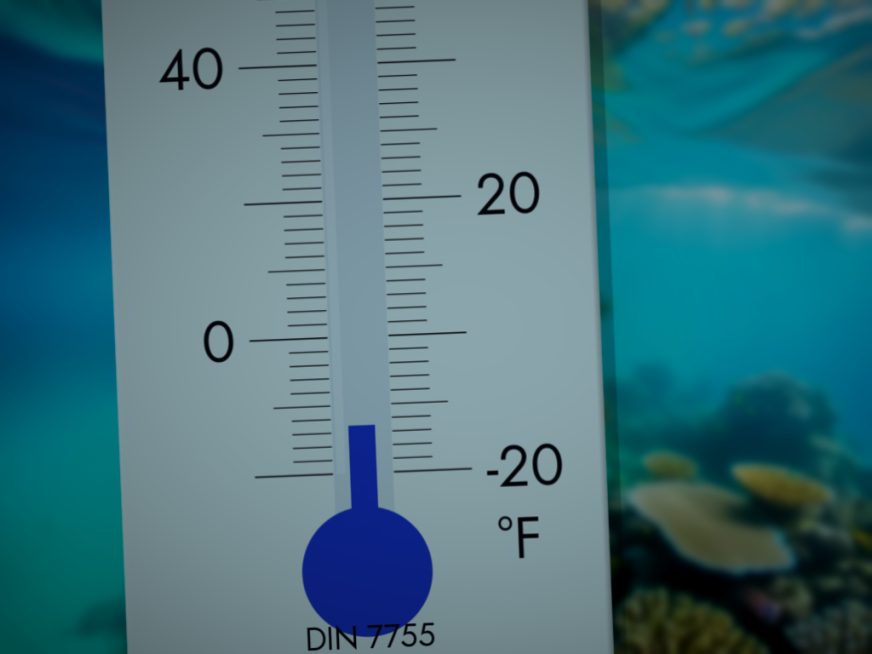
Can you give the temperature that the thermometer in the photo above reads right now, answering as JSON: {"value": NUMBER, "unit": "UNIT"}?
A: {"value": -13, "unit": "°F"}
